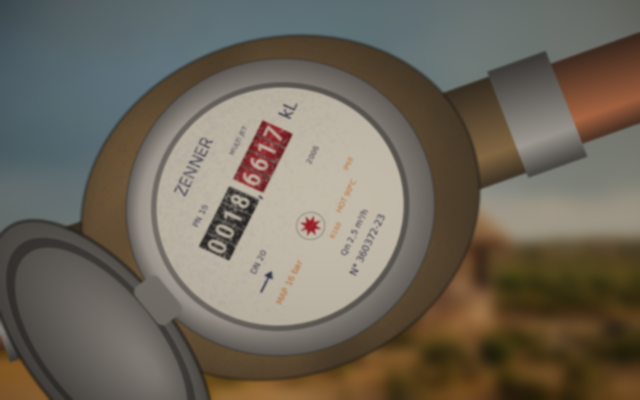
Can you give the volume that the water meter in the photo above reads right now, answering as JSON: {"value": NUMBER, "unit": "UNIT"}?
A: {"value": 18.6617, "unit": "kL"}
